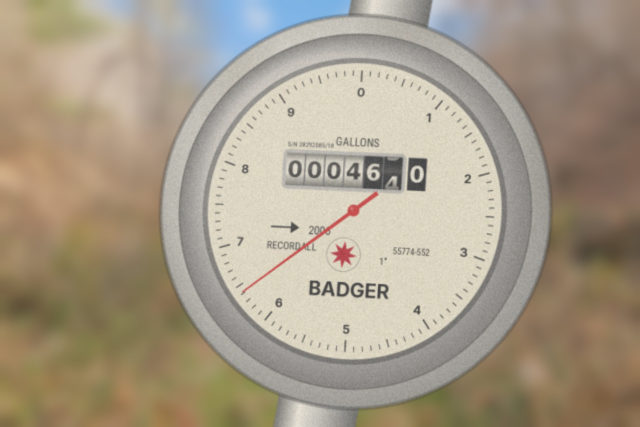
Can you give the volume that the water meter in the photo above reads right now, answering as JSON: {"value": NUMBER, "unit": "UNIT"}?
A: {"value": 4636.4, "unit": "gal"}
